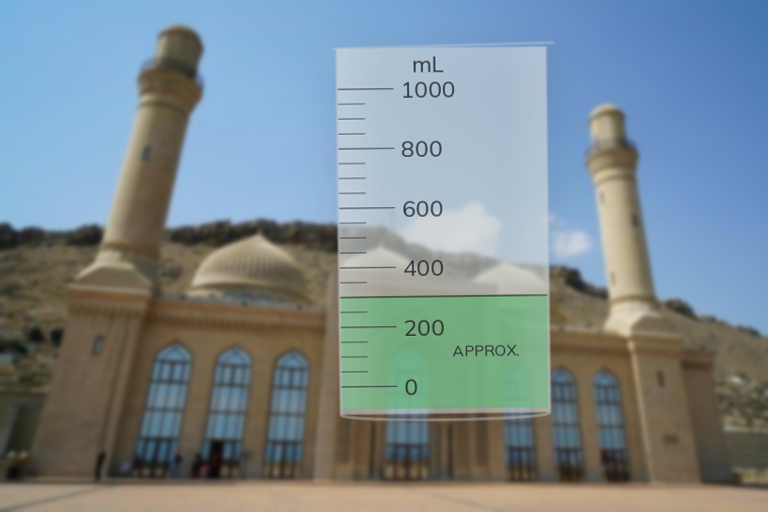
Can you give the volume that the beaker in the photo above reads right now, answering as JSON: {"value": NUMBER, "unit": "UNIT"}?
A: {"value": 300, "unit": "mL"}
